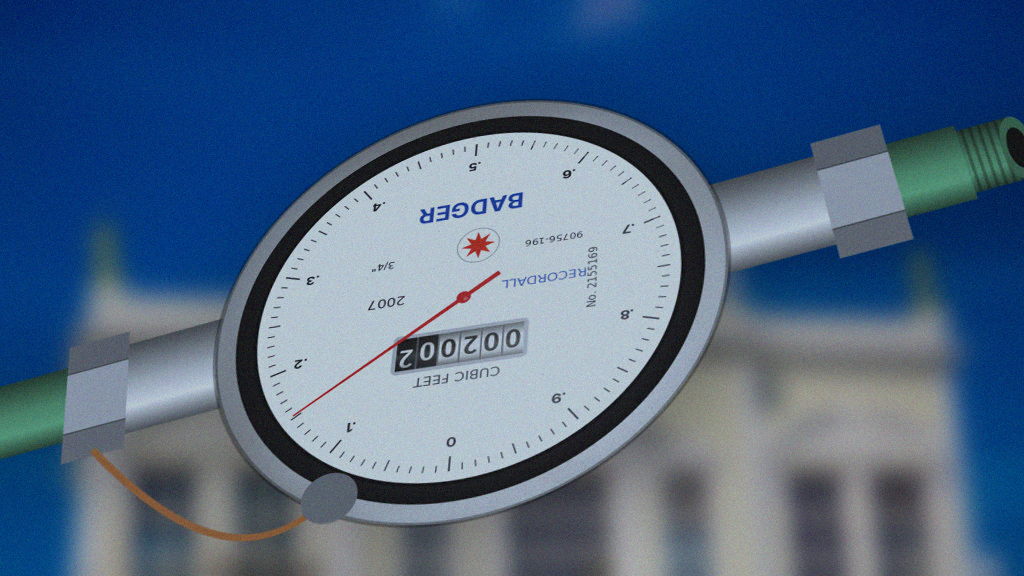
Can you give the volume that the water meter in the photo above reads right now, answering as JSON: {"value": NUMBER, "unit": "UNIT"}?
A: {"value": 2002.15, "unit": "ft³"}
